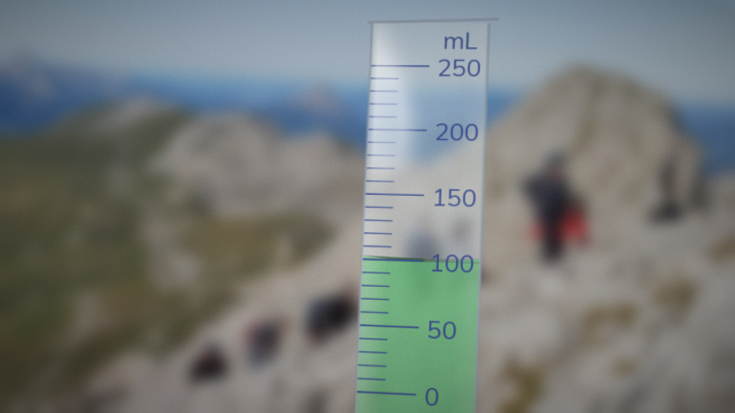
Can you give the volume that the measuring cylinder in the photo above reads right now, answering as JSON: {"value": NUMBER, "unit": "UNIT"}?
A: {"value": 100, "unit": "mL"}
